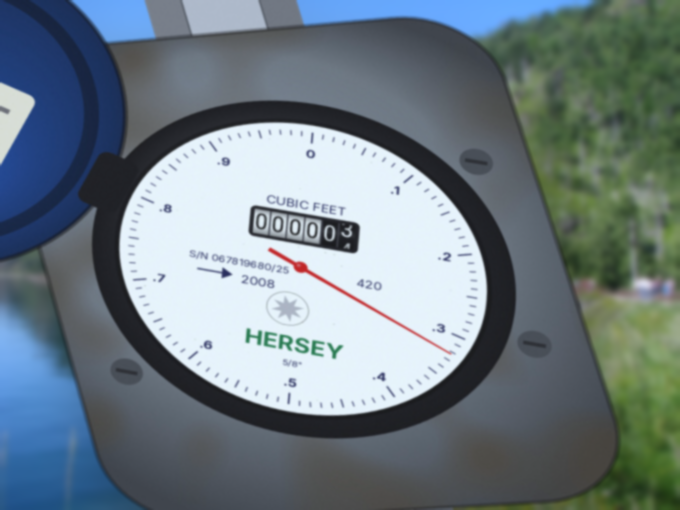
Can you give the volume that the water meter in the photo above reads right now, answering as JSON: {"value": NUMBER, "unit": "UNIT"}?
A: {"value": 3.32, "unit": "ft³"}
